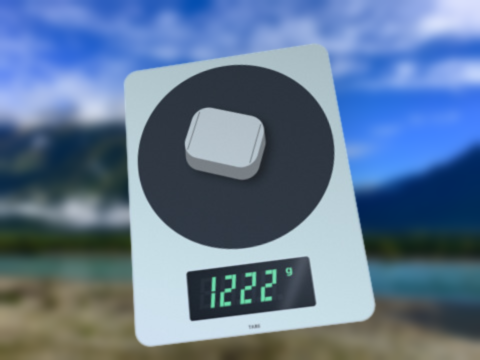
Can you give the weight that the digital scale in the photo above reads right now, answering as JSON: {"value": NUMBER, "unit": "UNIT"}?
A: {"value": 1222, "unit": "g"}
